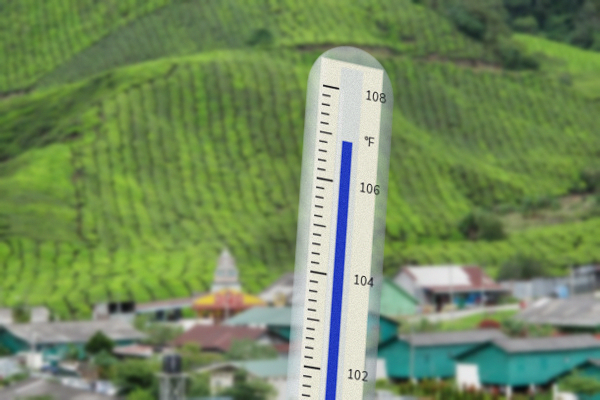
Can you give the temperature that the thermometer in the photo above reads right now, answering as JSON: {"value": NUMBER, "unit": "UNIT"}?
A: {"value": 106.9, "unit": "°F"}
